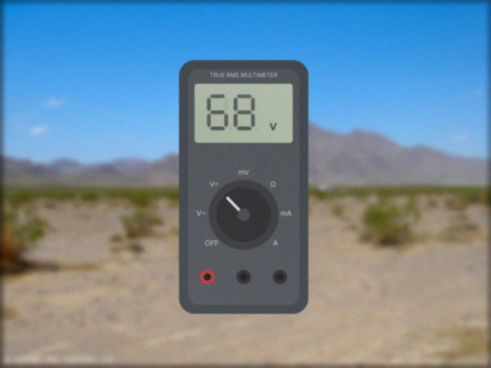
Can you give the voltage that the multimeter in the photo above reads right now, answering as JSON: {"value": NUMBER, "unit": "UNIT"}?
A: {"value": 68, "unit": "V"}
